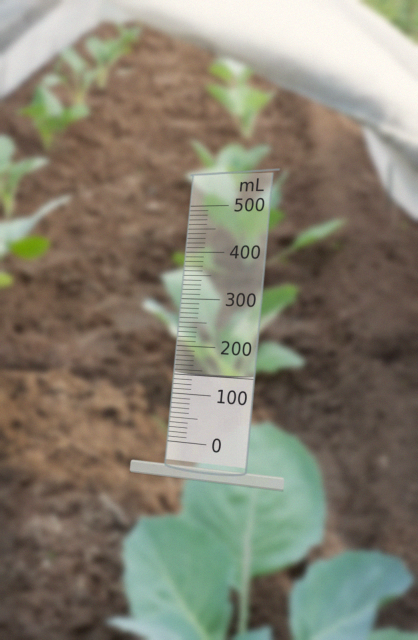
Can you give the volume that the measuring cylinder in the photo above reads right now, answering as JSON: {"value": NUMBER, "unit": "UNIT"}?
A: {"value": 140, "unit": "mL"}
